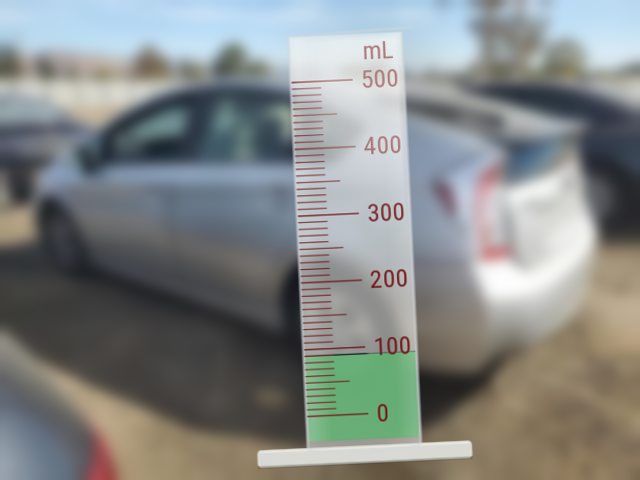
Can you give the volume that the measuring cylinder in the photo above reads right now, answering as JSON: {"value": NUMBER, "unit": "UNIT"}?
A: {"value": 90, "unit": "mL"}
